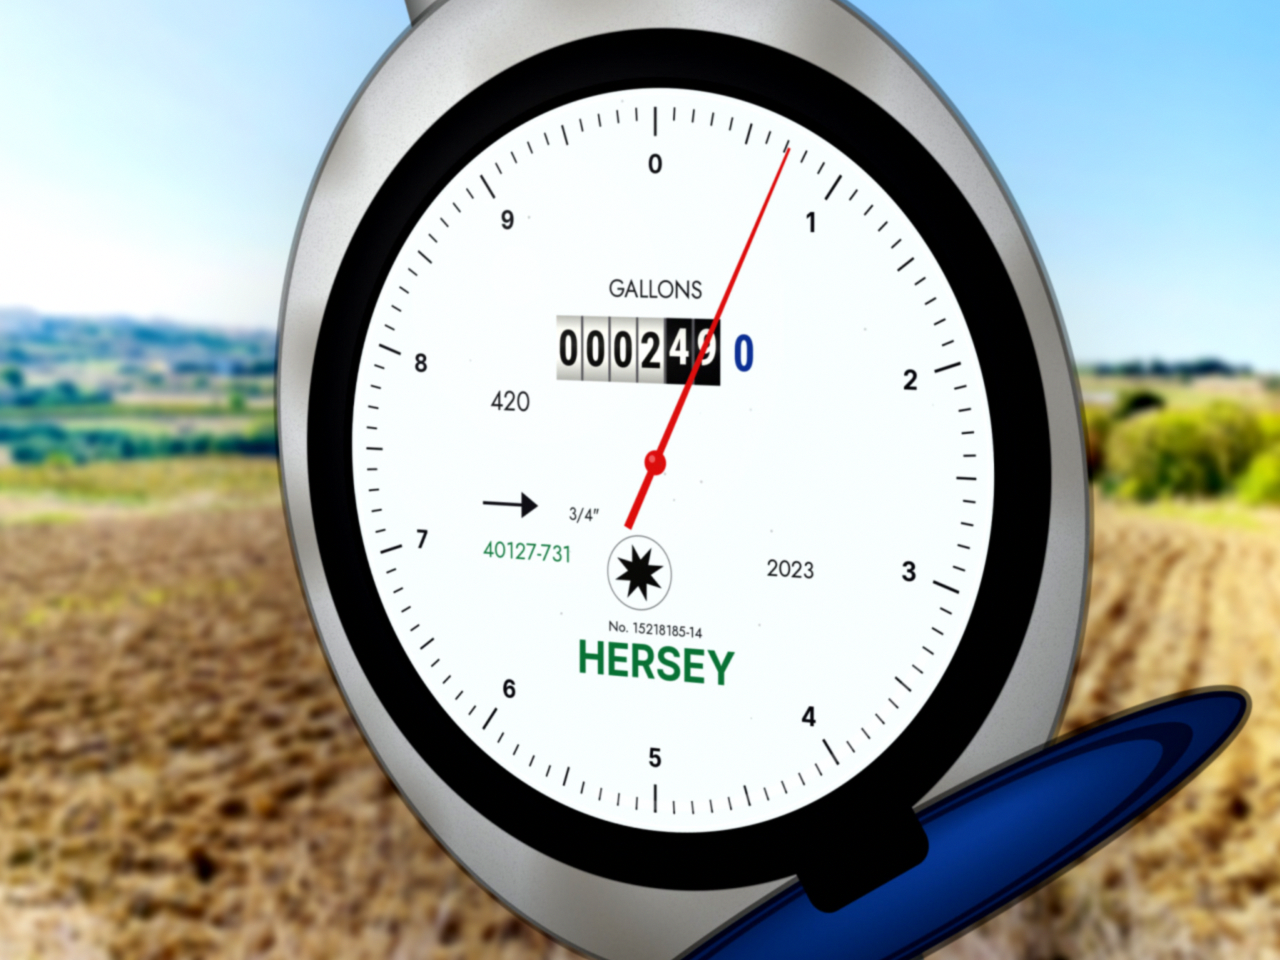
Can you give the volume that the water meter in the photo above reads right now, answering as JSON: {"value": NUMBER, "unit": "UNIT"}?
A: {"value": 2490.7, "unit": "gal"}
